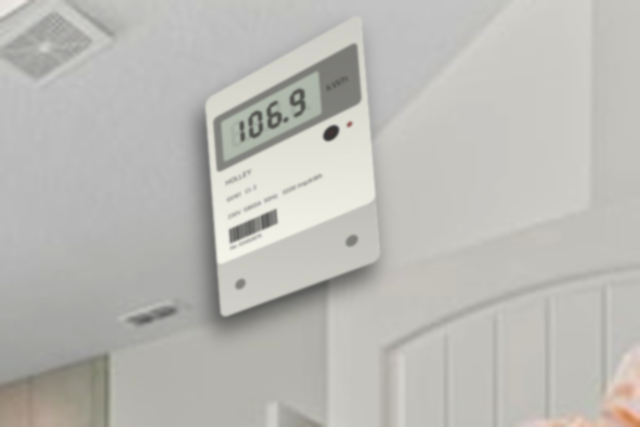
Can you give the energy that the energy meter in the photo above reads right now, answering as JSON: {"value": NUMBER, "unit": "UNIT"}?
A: {"value": 106.9, "unit": "kWh"}
